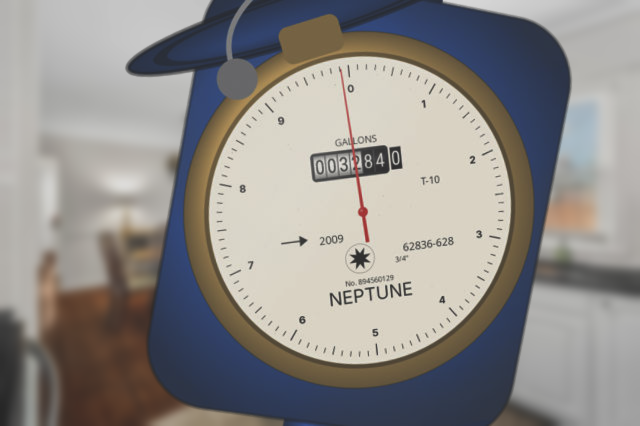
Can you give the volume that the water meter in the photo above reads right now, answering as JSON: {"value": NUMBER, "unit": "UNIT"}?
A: {"value": 32839.9, "unit": "gal"}
